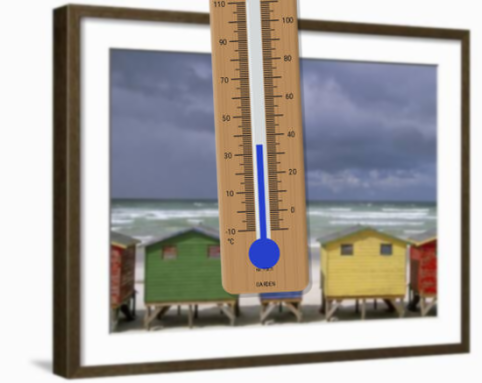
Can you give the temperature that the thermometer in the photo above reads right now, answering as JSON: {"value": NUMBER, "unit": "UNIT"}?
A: {"value": 35, "unit": "°C"}
